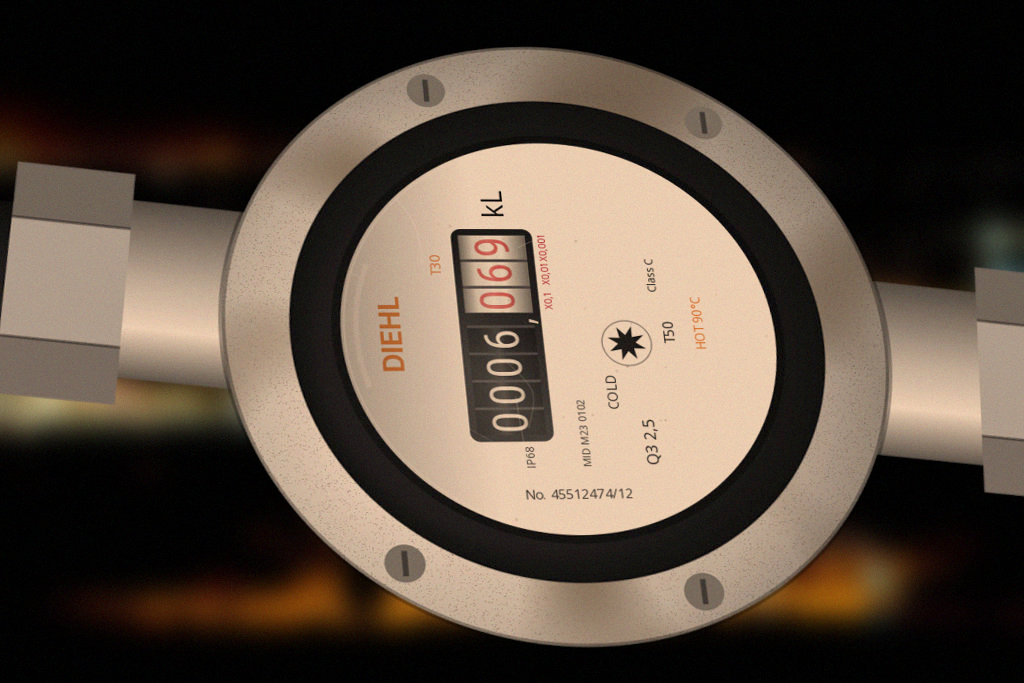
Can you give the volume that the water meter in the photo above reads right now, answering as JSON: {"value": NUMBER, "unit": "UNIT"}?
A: {"value": 6.069, "unit": "kL"}
